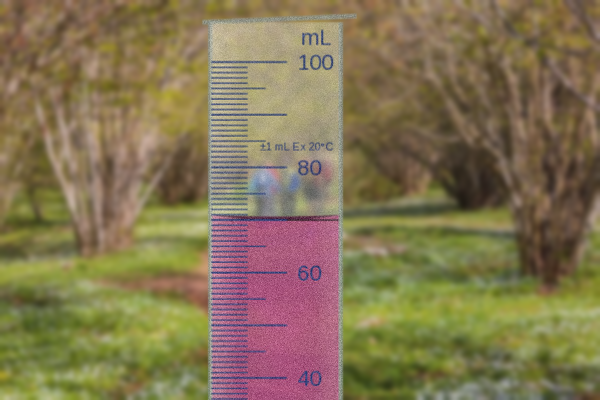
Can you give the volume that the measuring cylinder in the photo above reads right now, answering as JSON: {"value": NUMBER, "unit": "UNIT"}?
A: {"value": 70, "unit": "mL"}
